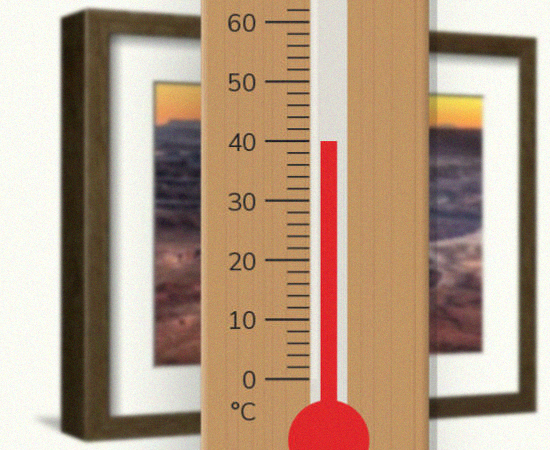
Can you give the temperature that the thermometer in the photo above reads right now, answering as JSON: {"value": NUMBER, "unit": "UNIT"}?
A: {"value": 40, "unit": "°C"}
